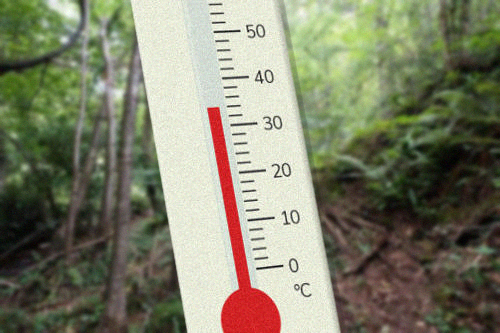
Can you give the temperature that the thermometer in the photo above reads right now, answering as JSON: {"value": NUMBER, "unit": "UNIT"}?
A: {"value": 34, "unit": "°C"}
